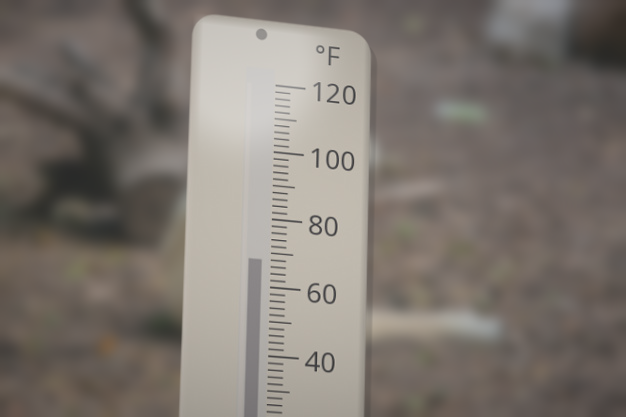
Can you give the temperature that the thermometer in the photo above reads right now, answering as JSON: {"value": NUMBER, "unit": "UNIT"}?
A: {"value": 68, "unit": "°F"}
